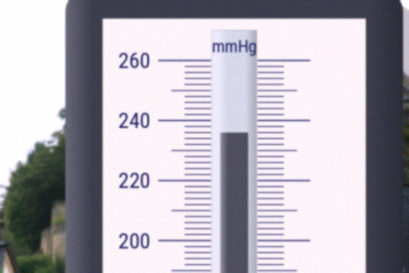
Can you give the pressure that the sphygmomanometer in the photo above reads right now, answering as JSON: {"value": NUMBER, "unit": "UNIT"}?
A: {"value": 236, "unit": "mmHg"}
